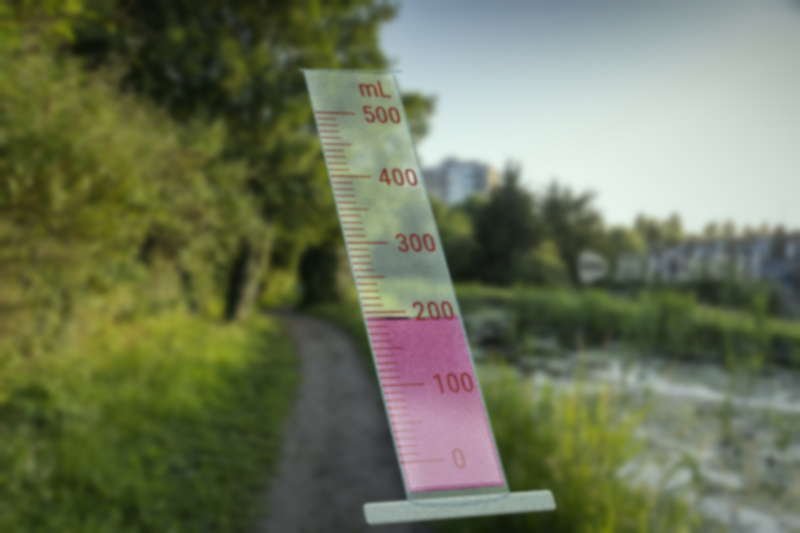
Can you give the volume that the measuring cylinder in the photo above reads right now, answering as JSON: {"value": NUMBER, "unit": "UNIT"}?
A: {"value": 190, "unit": "mL"}
